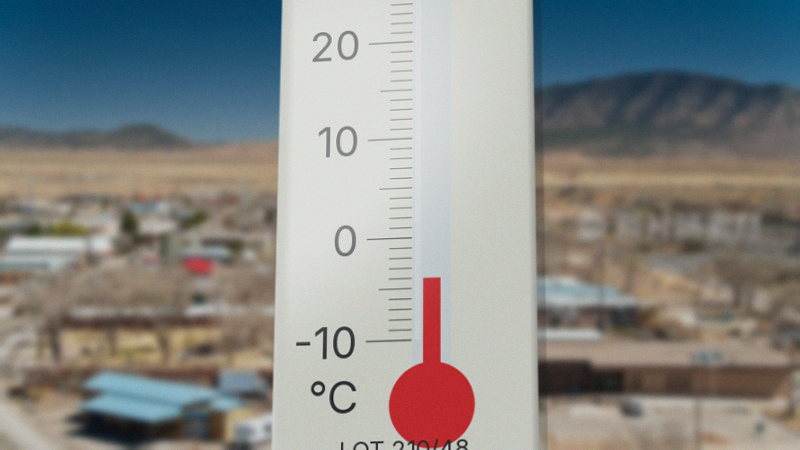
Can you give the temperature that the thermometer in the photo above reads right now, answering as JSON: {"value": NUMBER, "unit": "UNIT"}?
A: {"value": -4, "unit": "°C"}
